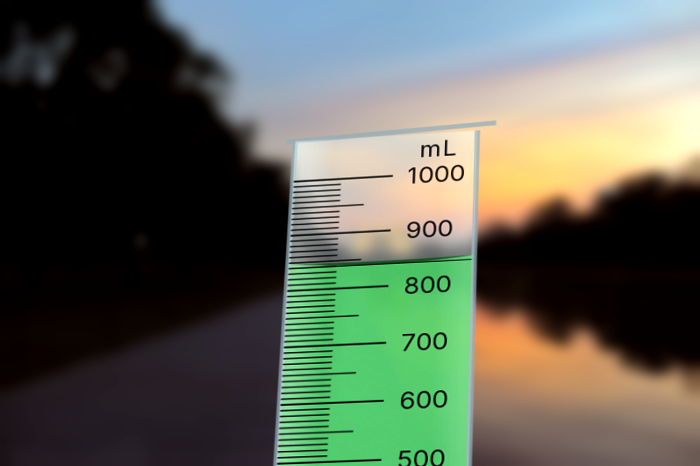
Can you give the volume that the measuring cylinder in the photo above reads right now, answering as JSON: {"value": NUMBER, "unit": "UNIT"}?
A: {"value": 840, "unit": "mL"}
